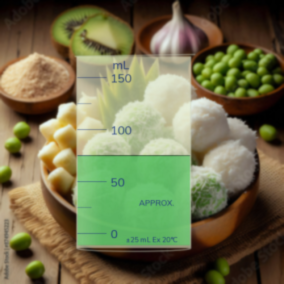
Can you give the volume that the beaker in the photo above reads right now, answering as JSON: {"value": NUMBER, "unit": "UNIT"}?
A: {"value": 75, "unit": "mL"}
